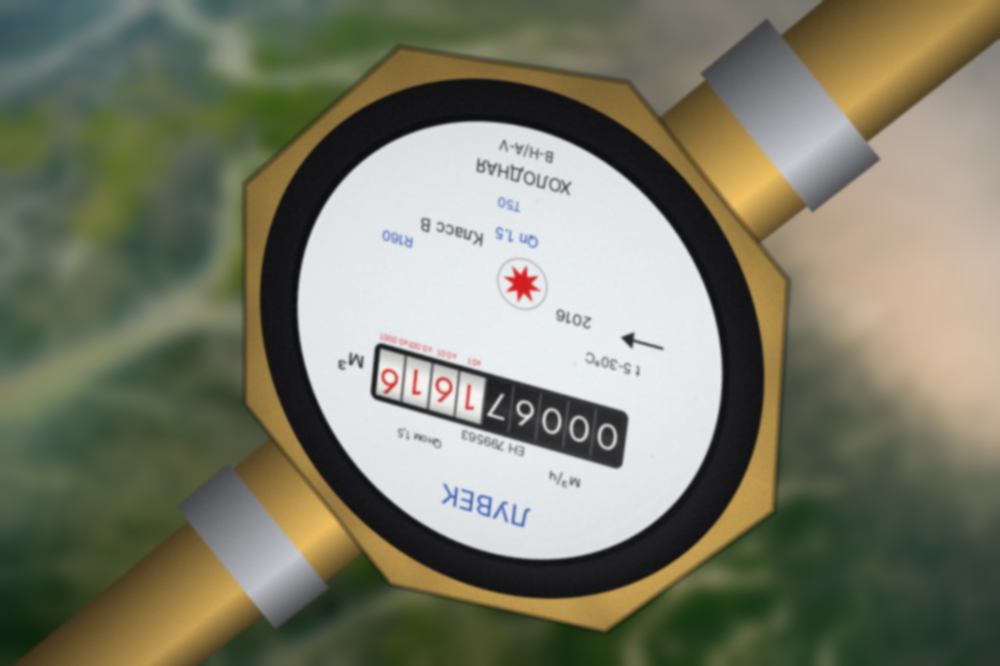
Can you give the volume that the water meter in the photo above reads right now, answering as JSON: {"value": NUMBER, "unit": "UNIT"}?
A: {"value": 67.1616, "unit": "m³"}
